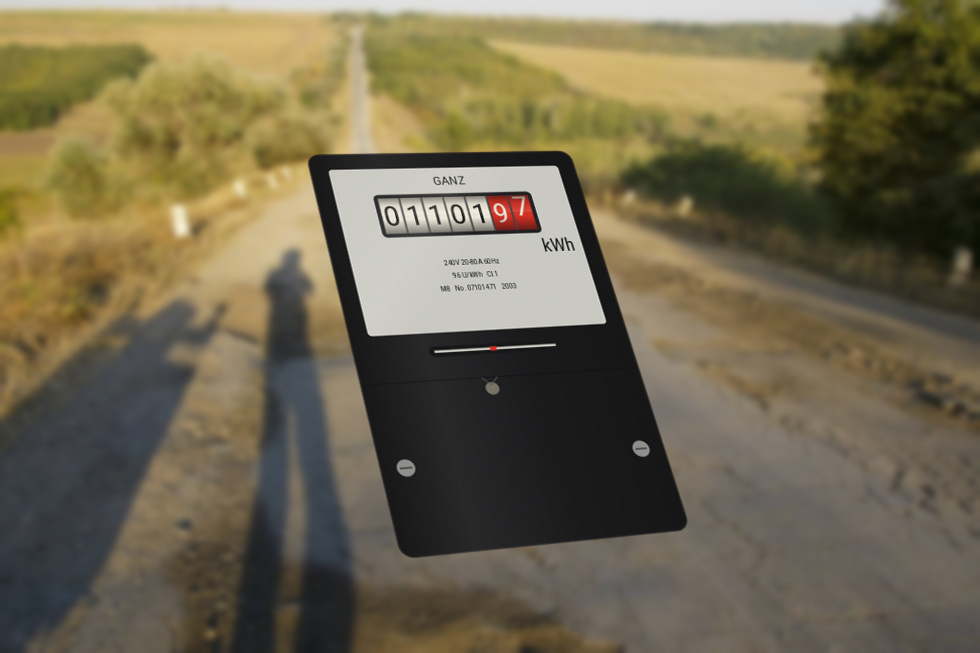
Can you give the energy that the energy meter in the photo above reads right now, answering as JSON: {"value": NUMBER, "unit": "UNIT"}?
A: {"value": 1101.97, "unit": "kWh"}
